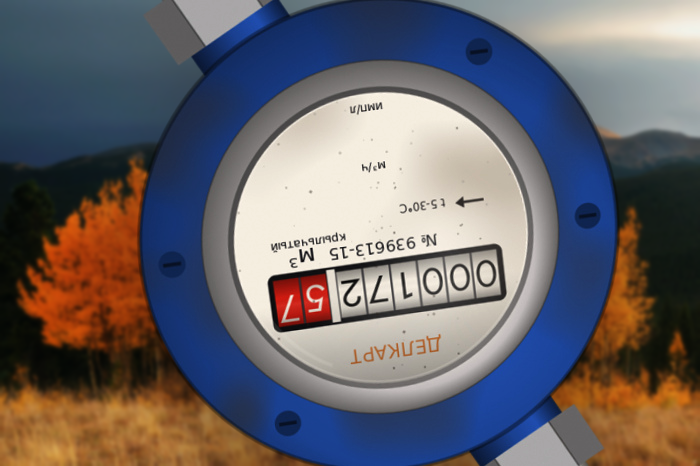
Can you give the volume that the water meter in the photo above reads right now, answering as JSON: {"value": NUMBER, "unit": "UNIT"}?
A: {"value": 172.57, "unit": "m³"}
